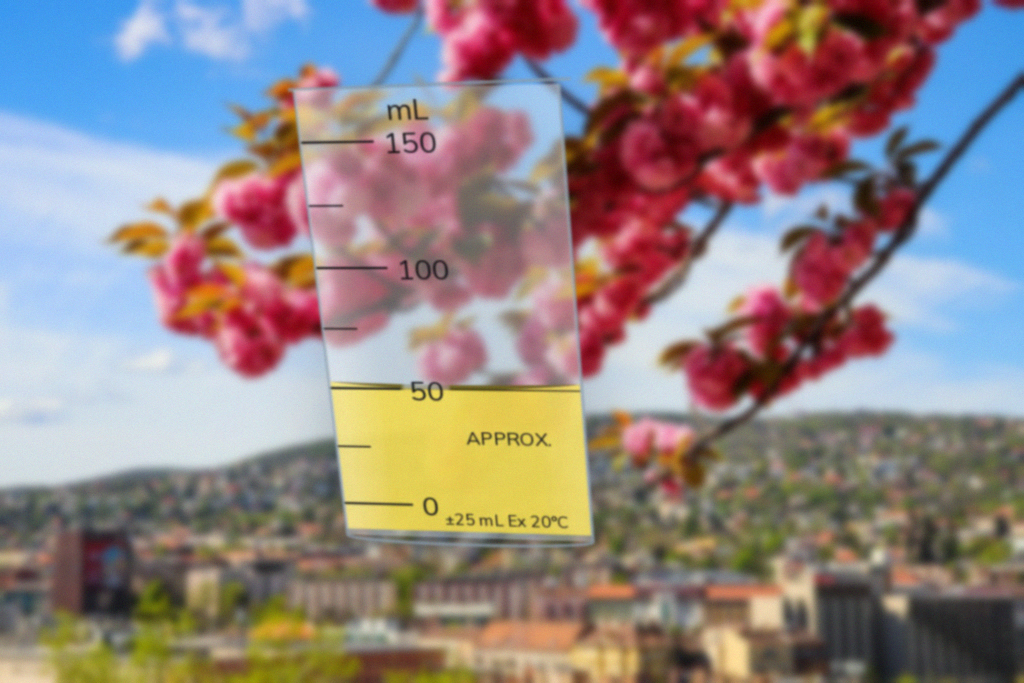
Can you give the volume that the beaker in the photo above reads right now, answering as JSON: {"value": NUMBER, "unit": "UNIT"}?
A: {"value": 50, "unit": "mL"}
